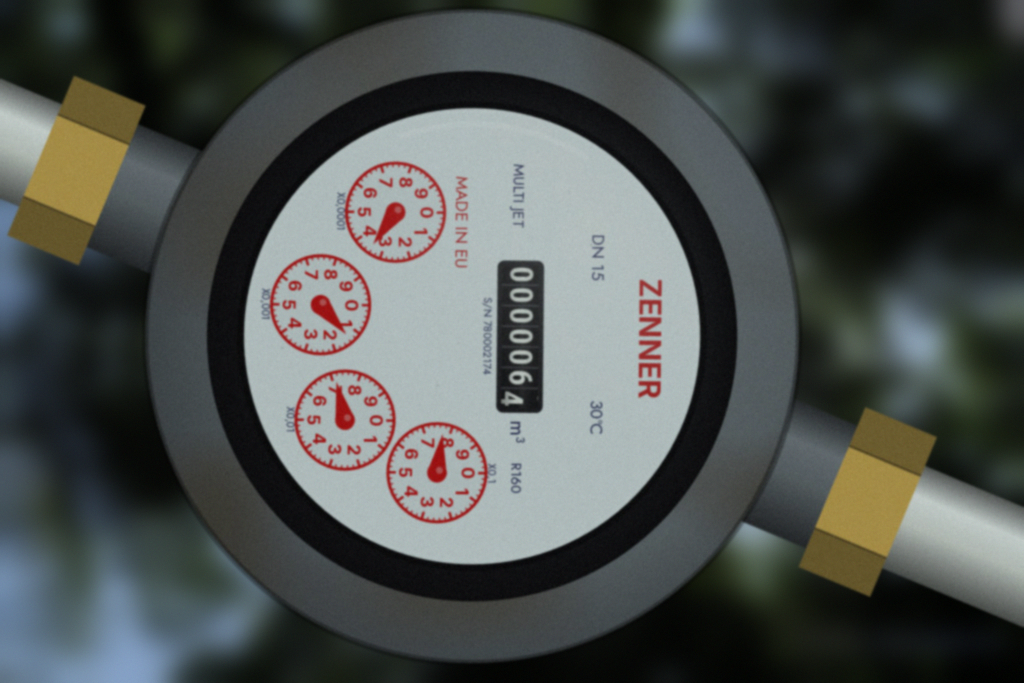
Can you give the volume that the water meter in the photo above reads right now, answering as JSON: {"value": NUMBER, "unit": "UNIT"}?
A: {"value": 63.7713, "unit": "m³"}
